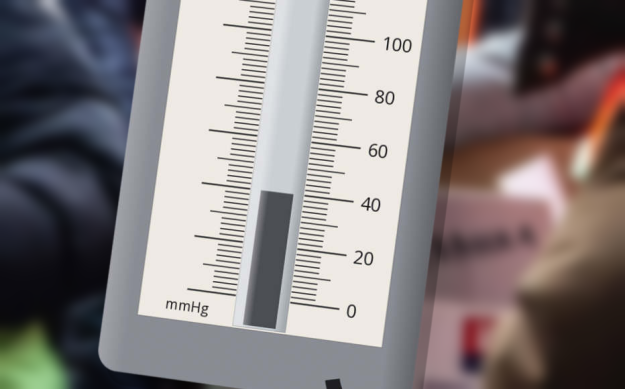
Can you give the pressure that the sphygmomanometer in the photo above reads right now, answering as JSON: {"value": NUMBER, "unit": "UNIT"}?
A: {"value": 40, "unit": "mmHg"}
